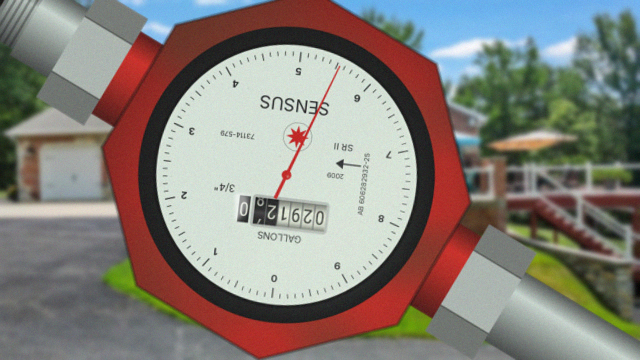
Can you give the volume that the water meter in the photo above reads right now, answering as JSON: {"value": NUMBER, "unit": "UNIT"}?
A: {"value": 291275.5, "unit": "gal"}
